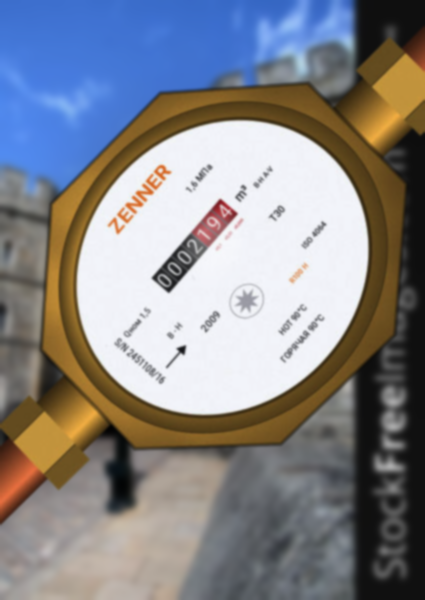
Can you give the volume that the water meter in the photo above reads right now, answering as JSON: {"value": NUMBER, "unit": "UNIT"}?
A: {"value": 2.194, "unit": "m³"}
